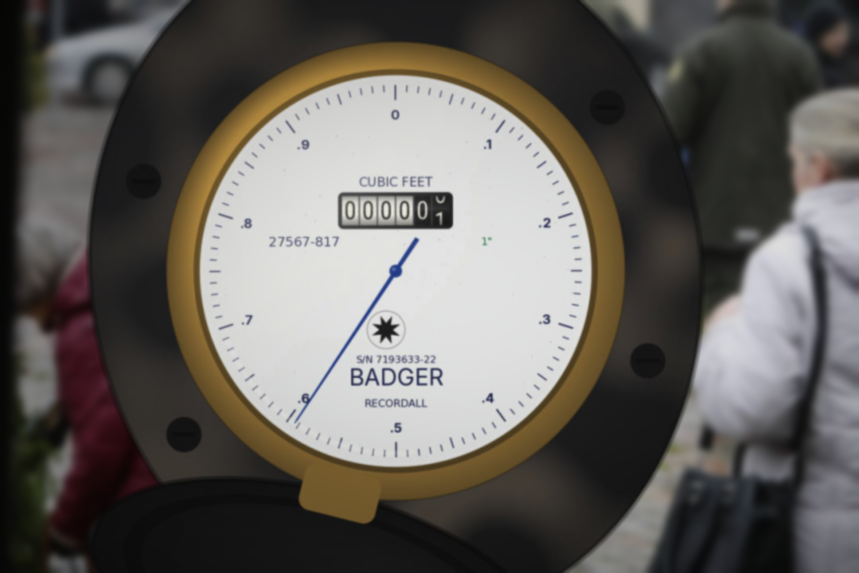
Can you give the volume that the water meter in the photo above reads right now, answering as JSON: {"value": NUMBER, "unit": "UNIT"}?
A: {"value": 0.59, "unit": "ft³"}
